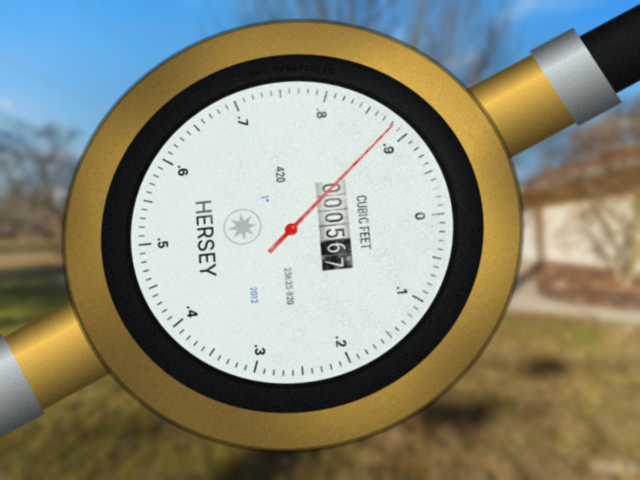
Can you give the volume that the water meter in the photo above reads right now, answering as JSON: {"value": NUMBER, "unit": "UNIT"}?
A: {"value": 566.88, "unit": "ft³"}
